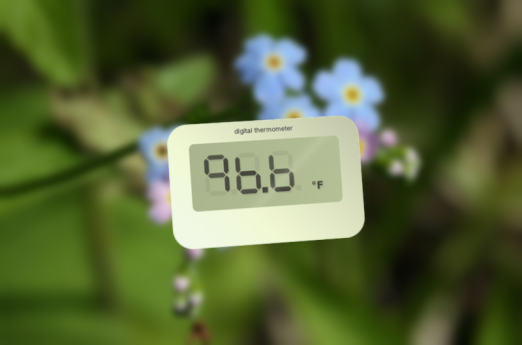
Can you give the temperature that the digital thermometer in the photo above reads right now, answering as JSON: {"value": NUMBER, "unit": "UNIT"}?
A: {"value": 96.6, "unit": "°F"}
